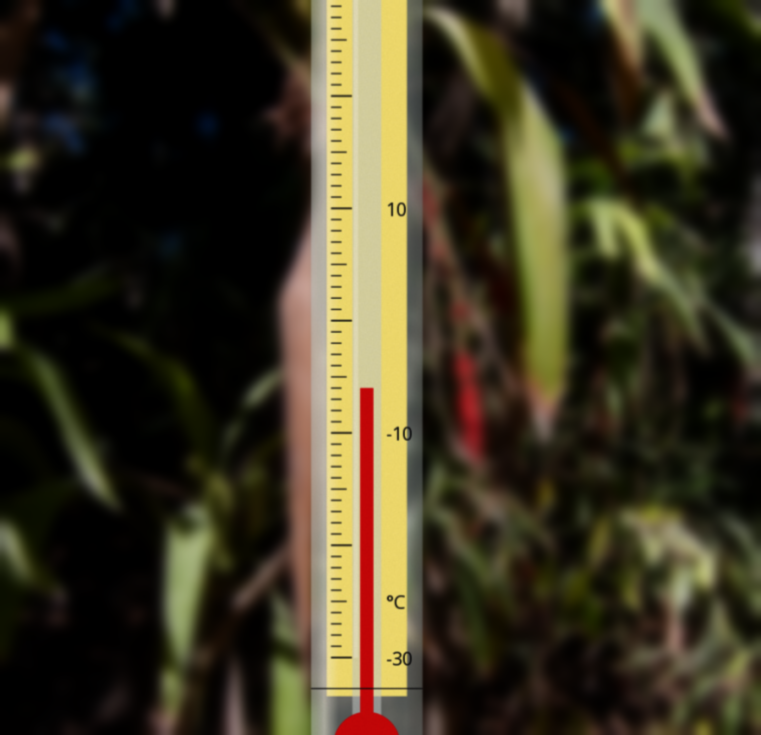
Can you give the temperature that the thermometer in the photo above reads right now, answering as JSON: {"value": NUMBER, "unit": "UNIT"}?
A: {"value": -6, "unit": "°C"}
